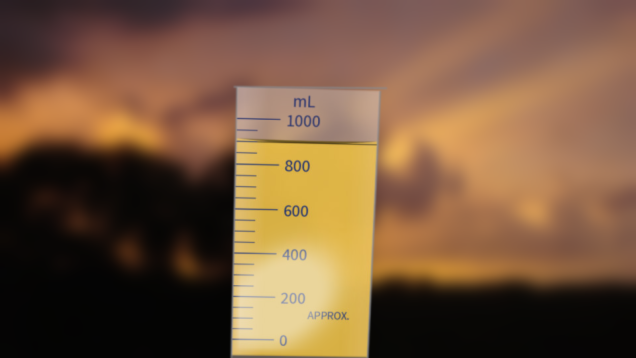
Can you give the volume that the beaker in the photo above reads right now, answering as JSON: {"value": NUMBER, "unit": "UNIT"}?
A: {"value": 900, "unit": "mL"}
